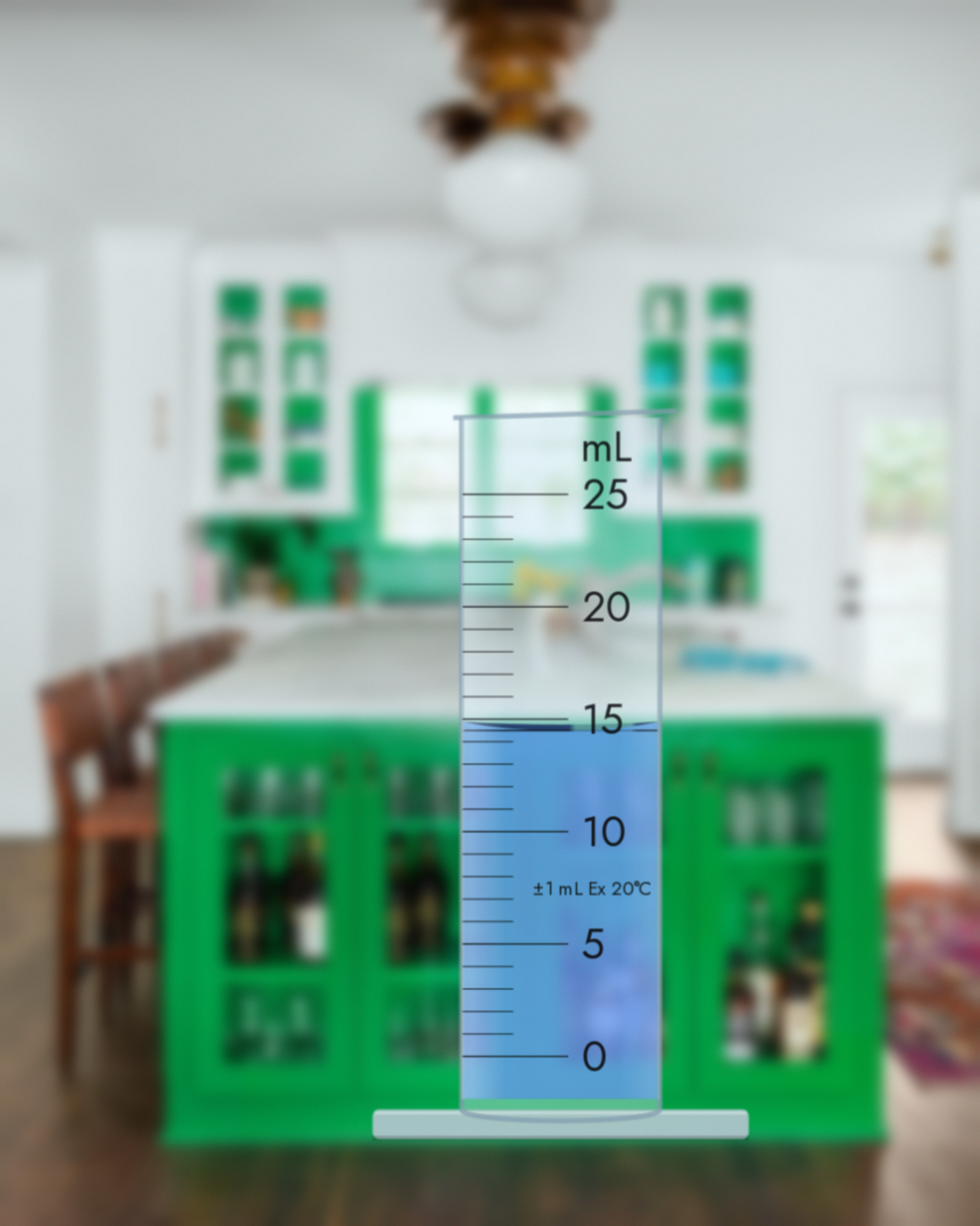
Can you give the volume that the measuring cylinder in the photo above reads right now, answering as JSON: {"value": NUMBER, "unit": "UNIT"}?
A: {"value": 14.5, "unit": "mL"}
